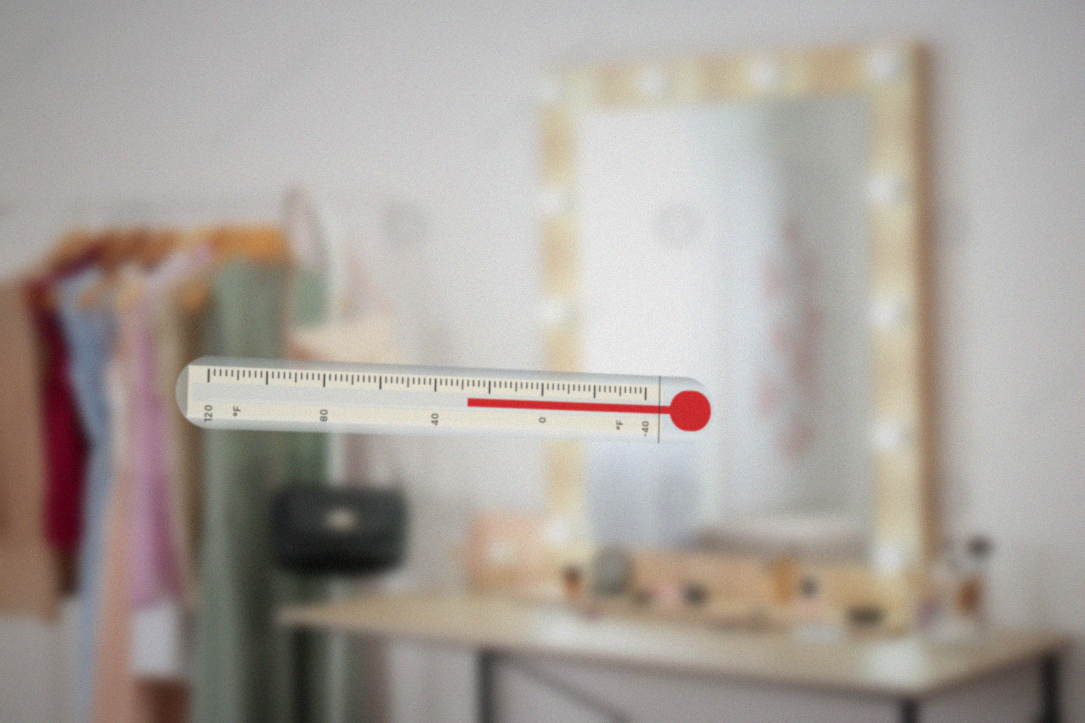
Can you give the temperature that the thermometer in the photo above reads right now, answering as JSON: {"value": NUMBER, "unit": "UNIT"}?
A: {"value": 28, "unit": "°F"}
